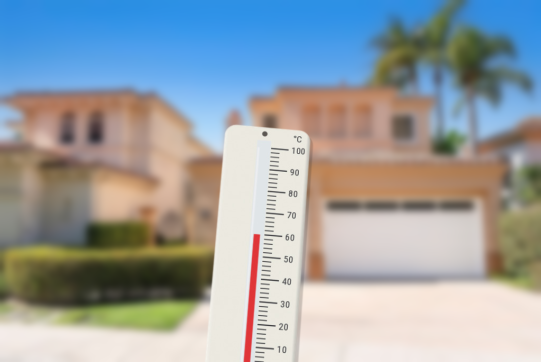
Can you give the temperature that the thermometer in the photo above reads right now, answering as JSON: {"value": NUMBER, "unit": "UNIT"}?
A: {"value": 60, "unit": "°C"}
